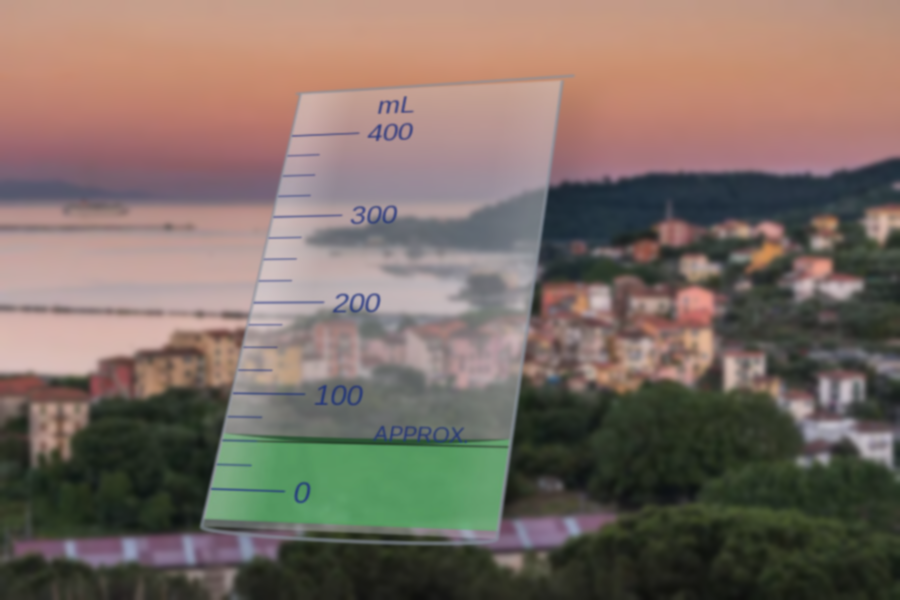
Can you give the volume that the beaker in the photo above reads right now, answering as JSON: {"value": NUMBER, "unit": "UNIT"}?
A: {"value": 50, "unit": "mL"}
